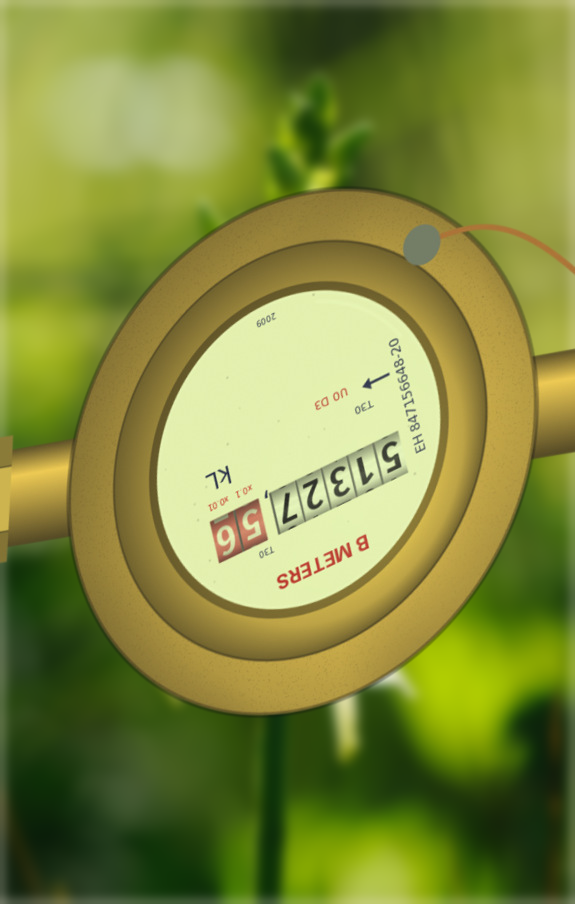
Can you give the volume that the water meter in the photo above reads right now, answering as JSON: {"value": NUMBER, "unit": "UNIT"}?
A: {"value": 51327.56, "unit": "kL"}
